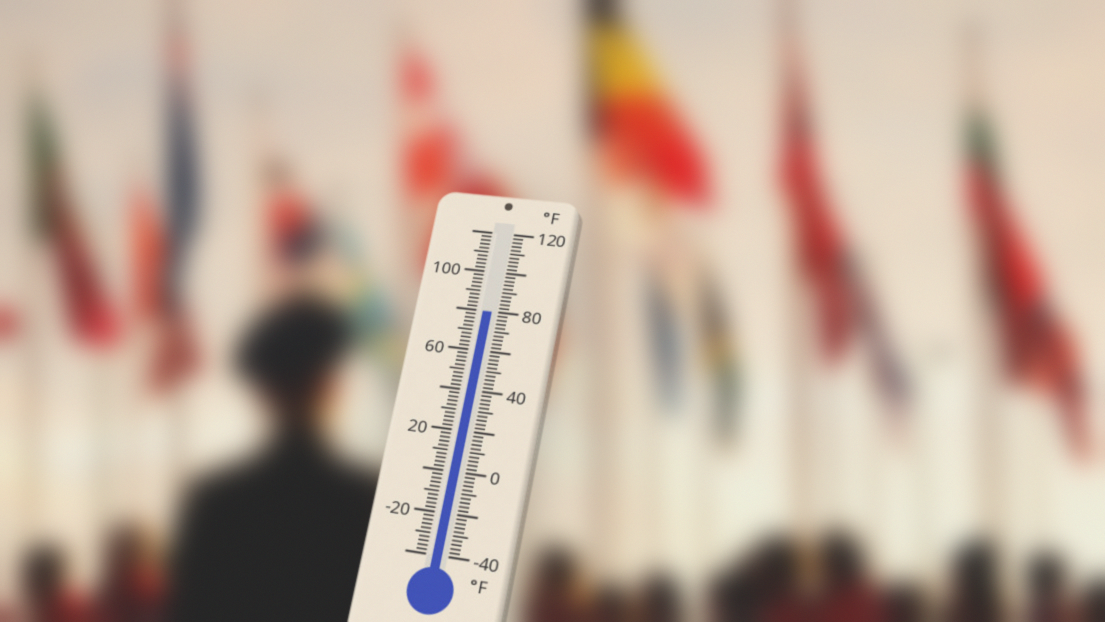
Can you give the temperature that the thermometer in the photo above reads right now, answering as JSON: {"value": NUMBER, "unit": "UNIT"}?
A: {"value": 80, "unit": "°F"}
